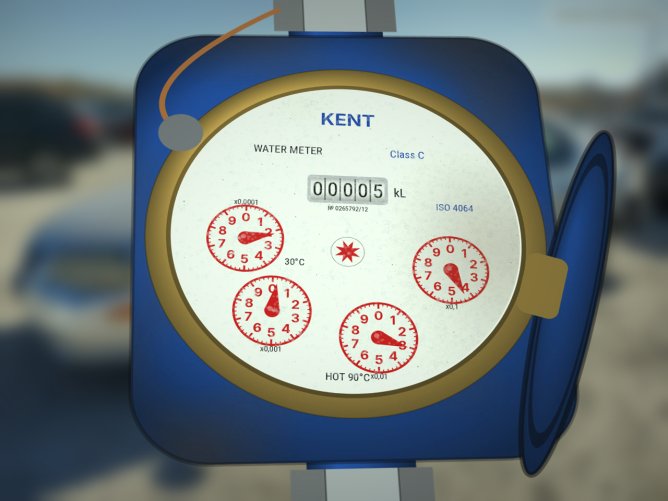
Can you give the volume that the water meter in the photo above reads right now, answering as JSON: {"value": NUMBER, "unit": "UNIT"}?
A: {"value": 5.4302, "unit": "kL"}
